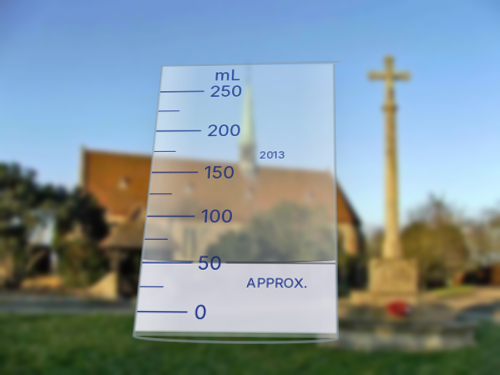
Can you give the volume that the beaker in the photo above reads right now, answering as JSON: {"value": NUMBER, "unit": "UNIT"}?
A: {"value": 50, "unit": "mL"}
